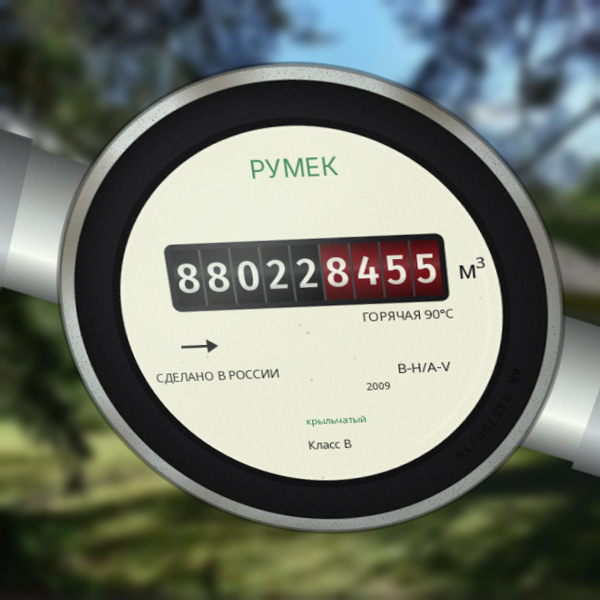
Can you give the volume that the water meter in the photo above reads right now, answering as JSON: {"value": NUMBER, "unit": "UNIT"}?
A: {"value": 88022.8455, "unit": "m³"}
